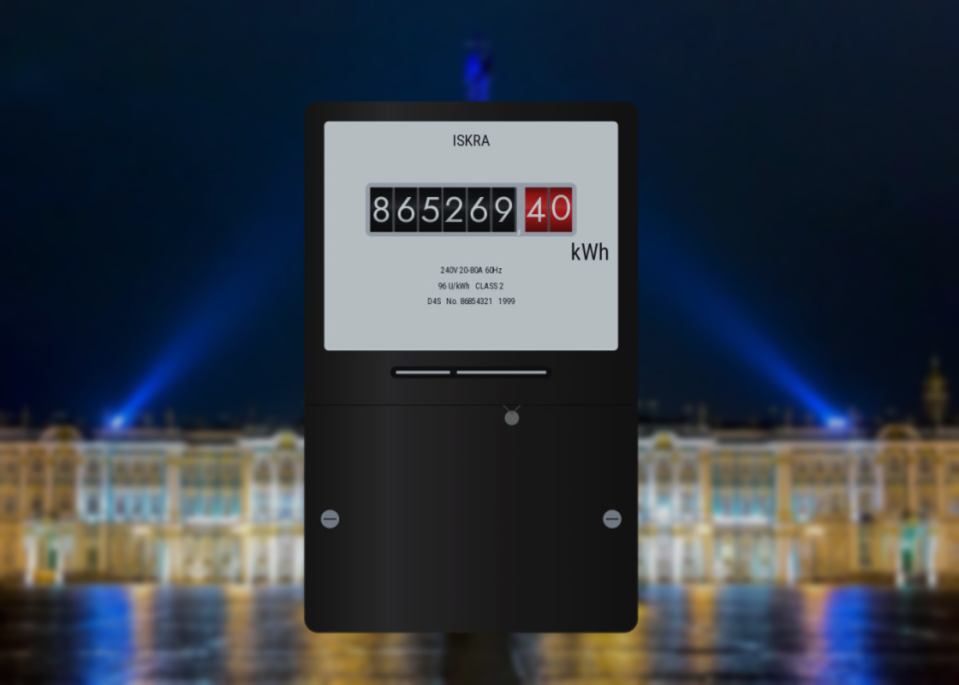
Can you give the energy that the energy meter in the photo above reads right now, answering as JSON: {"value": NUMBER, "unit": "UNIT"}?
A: {"value": 865269.40, "unit": "kWh"}
